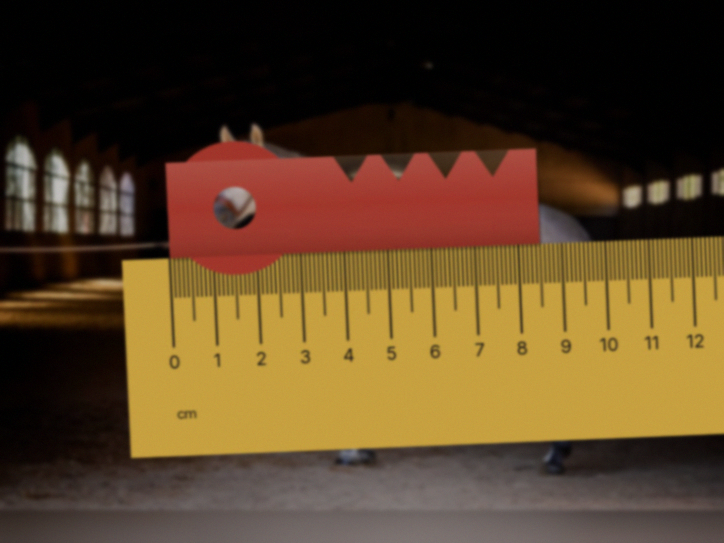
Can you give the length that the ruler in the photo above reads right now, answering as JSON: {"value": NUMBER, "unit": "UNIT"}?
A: {"value": 8.5, "unit": "cm"}
